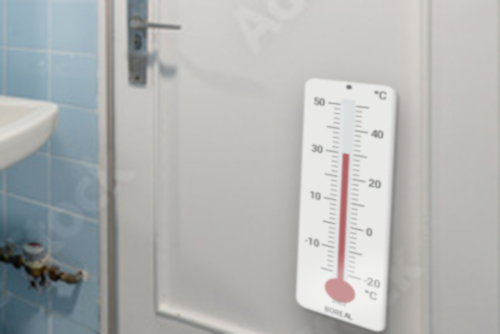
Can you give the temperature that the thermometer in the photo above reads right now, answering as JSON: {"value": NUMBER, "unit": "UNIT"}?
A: {"value": 30, "unit": "°C"}
